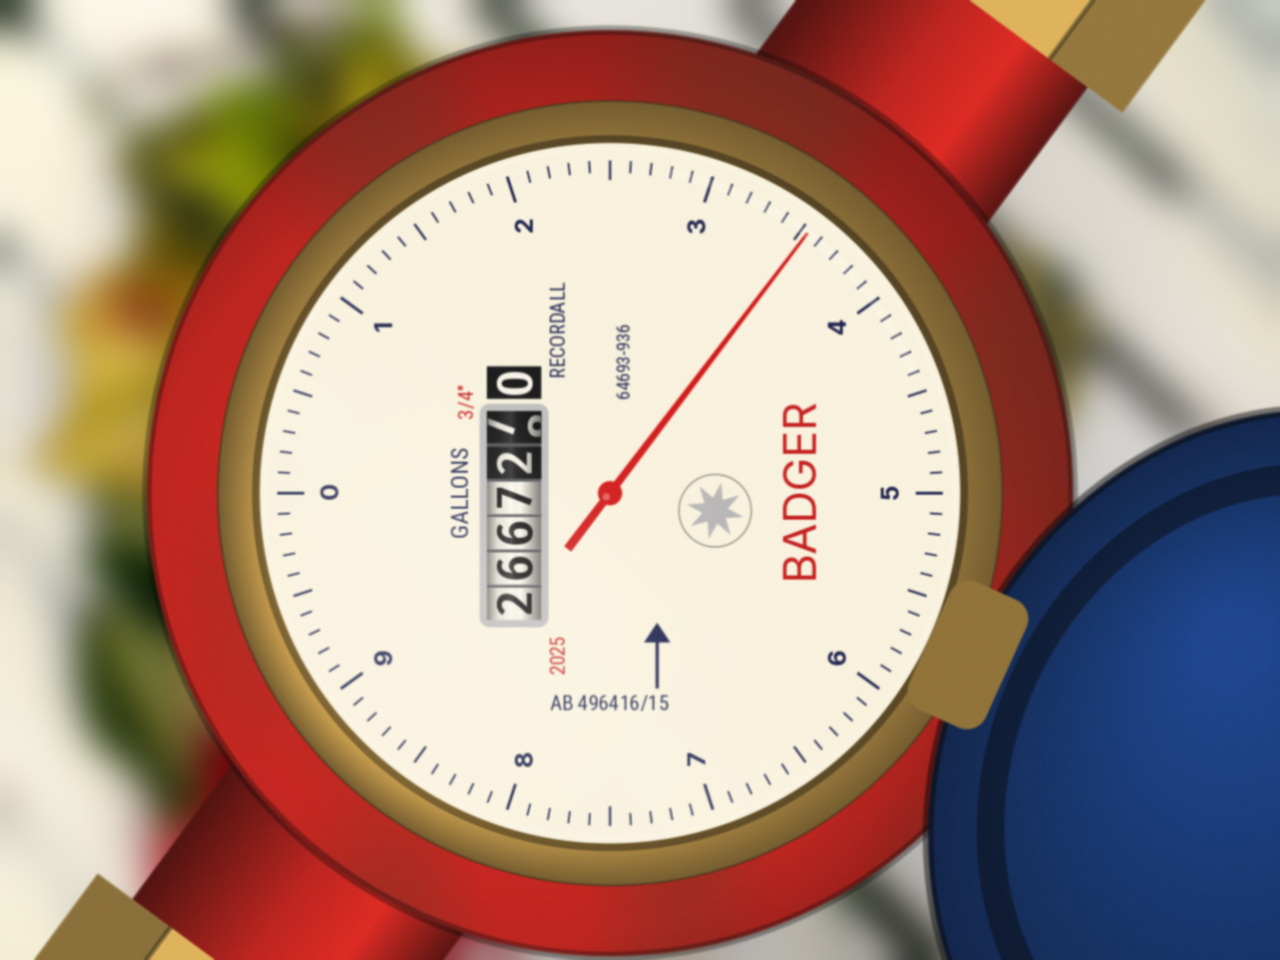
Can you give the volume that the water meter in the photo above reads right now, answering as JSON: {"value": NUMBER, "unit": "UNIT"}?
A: {"value": 2667273.5, "unit": "gal"}
